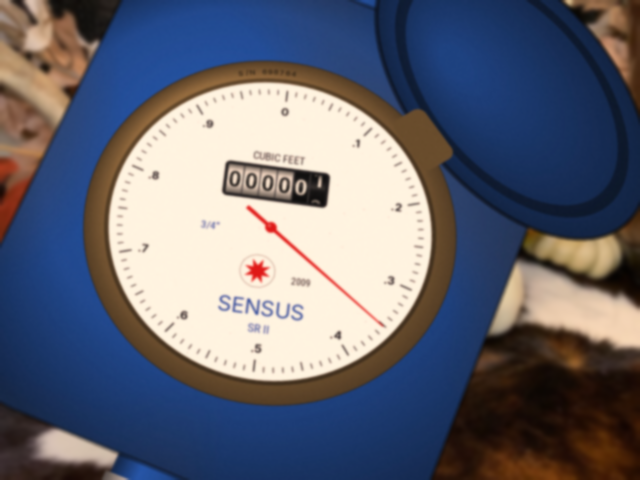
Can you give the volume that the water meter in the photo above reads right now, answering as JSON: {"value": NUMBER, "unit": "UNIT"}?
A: {"value": 1.35, "unit": "ft³"}
